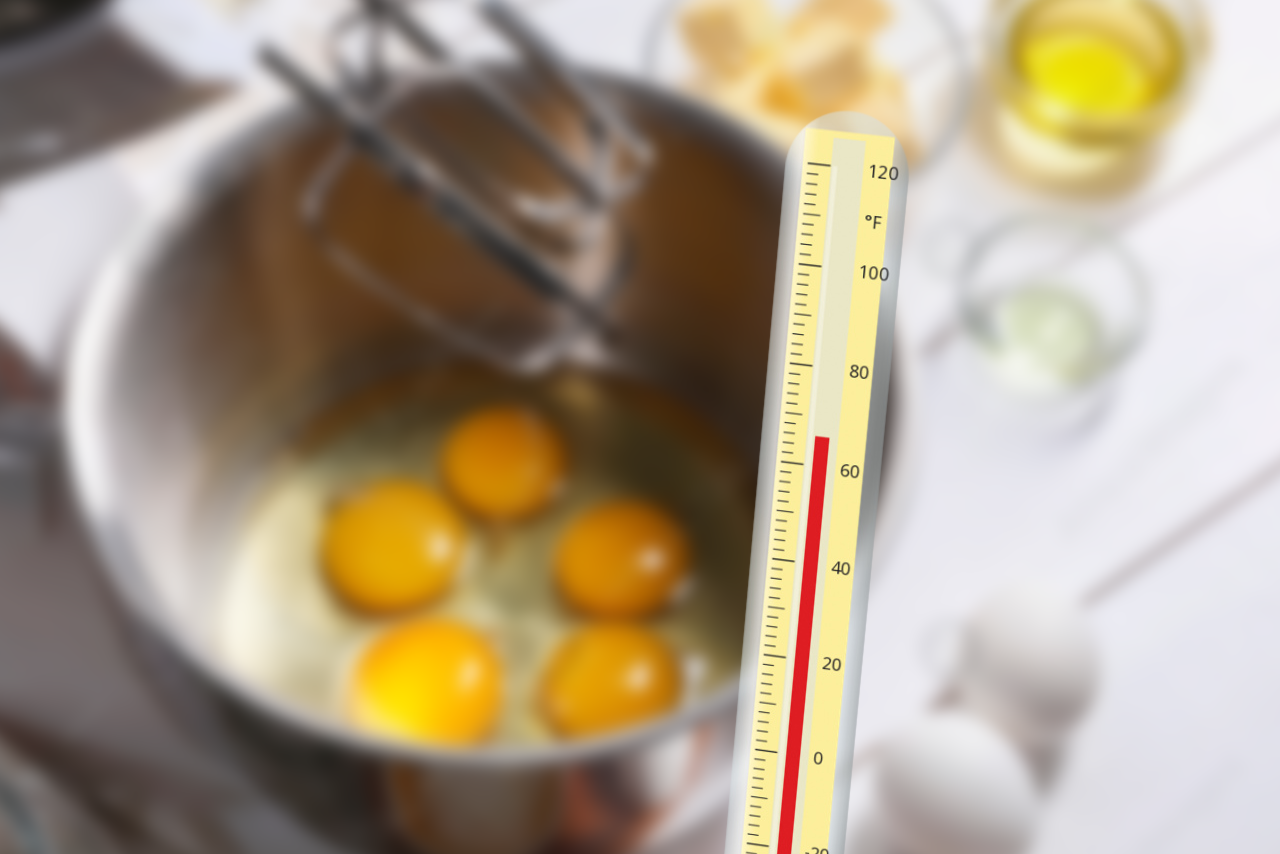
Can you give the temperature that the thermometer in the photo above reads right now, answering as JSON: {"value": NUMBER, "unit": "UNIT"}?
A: {"value": 66, "unit": "°F"}
